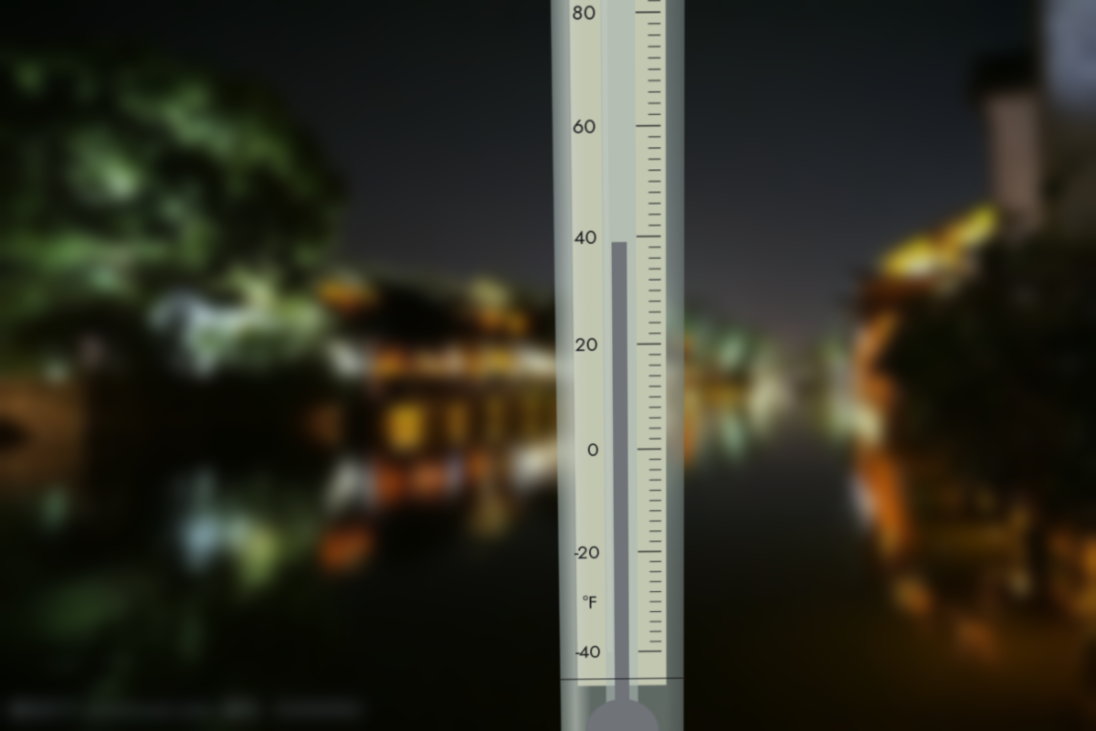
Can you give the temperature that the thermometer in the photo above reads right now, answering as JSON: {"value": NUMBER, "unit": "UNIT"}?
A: {"value": 39, "unit": "°F"}
